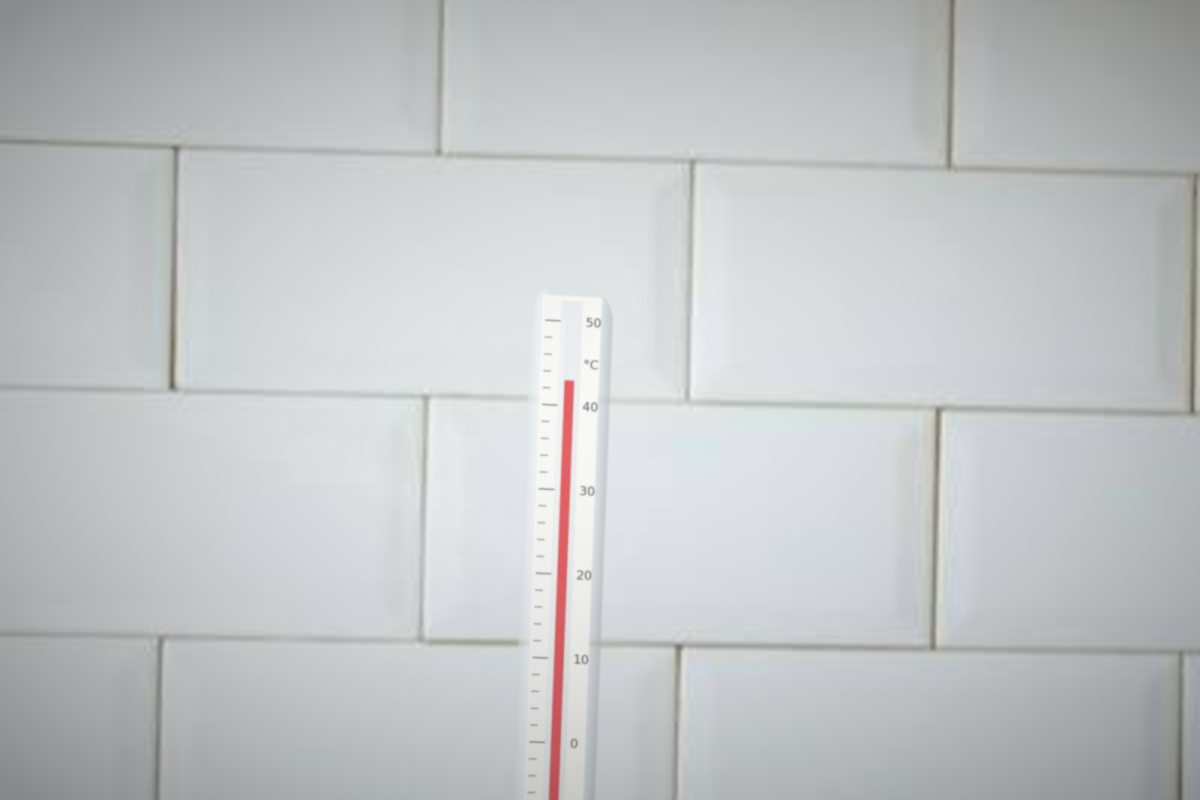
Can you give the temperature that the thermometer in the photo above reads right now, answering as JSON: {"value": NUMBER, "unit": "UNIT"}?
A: {"value": 43, "unit": "°C"}
